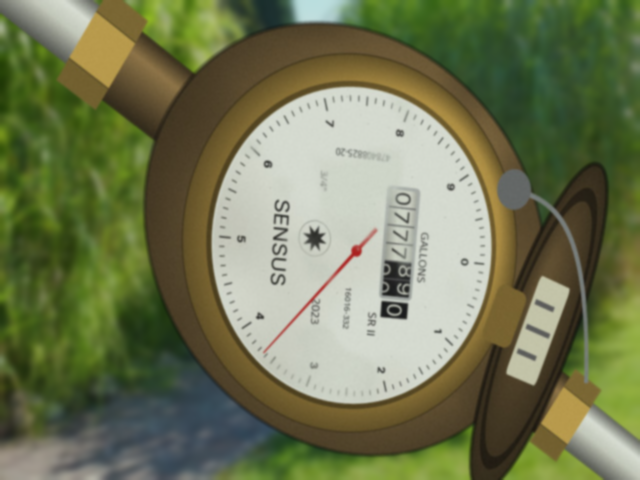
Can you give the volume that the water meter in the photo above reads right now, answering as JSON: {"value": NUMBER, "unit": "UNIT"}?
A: {"value": 777893.6, "unit": "gal"}
